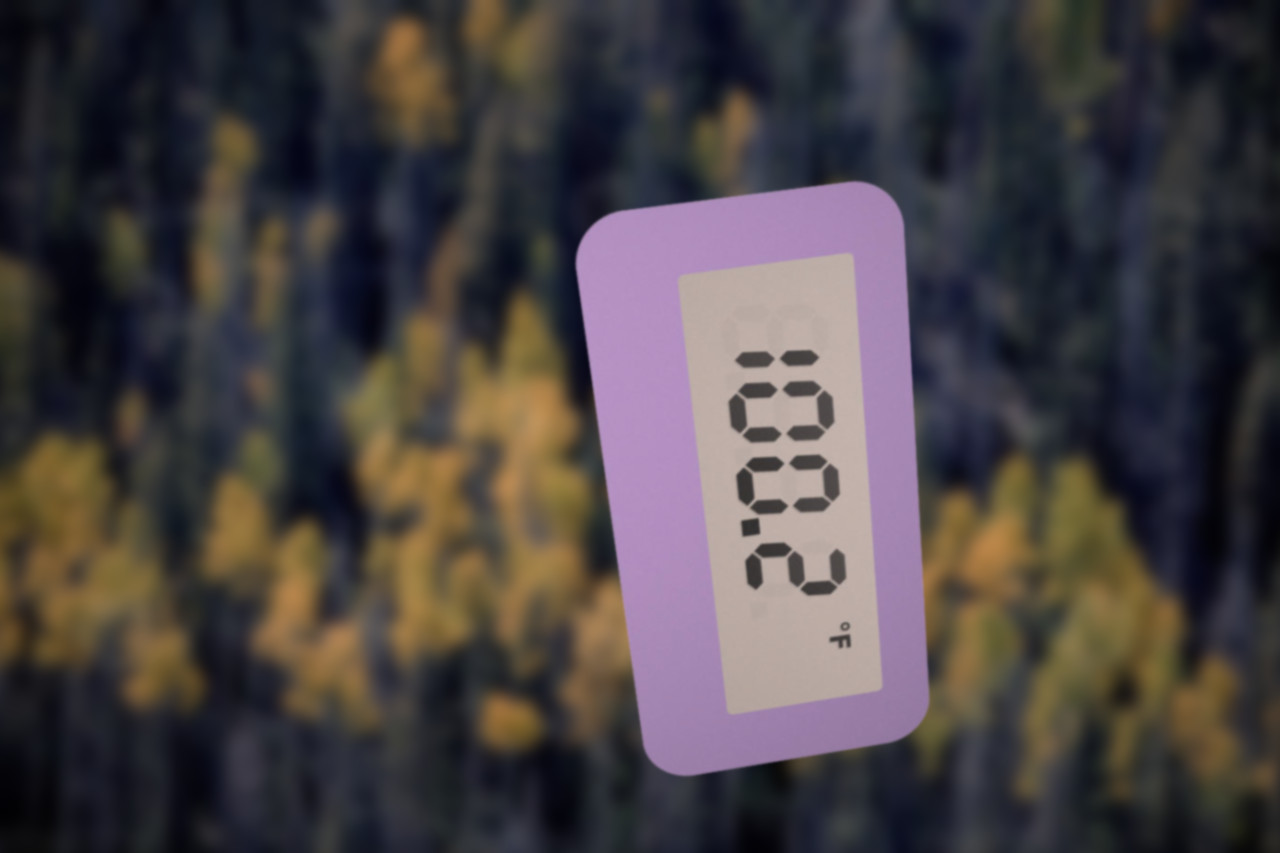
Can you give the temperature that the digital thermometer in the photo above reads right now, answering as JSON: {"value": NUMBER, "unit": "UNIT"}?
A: {"value": 100.2, "unit": "°F"}
